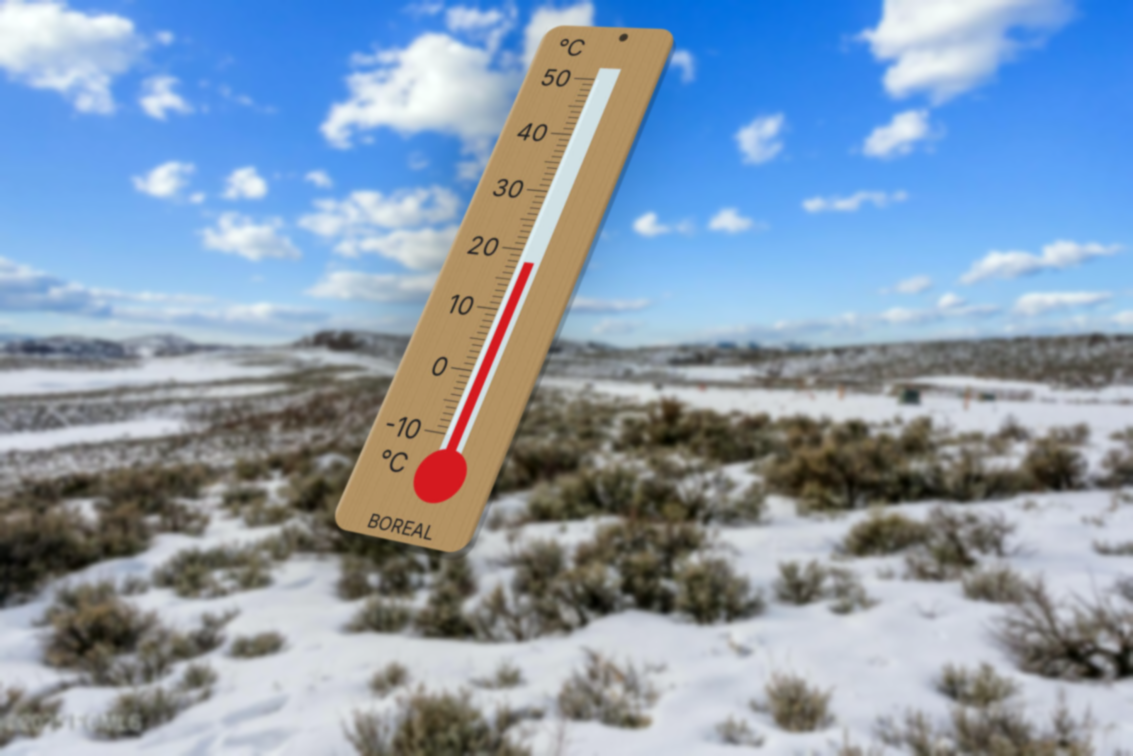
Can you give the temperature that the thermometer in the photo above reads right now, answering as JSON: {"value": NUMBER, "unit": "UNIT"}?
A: {"value": 18, "unit": "°C"}
